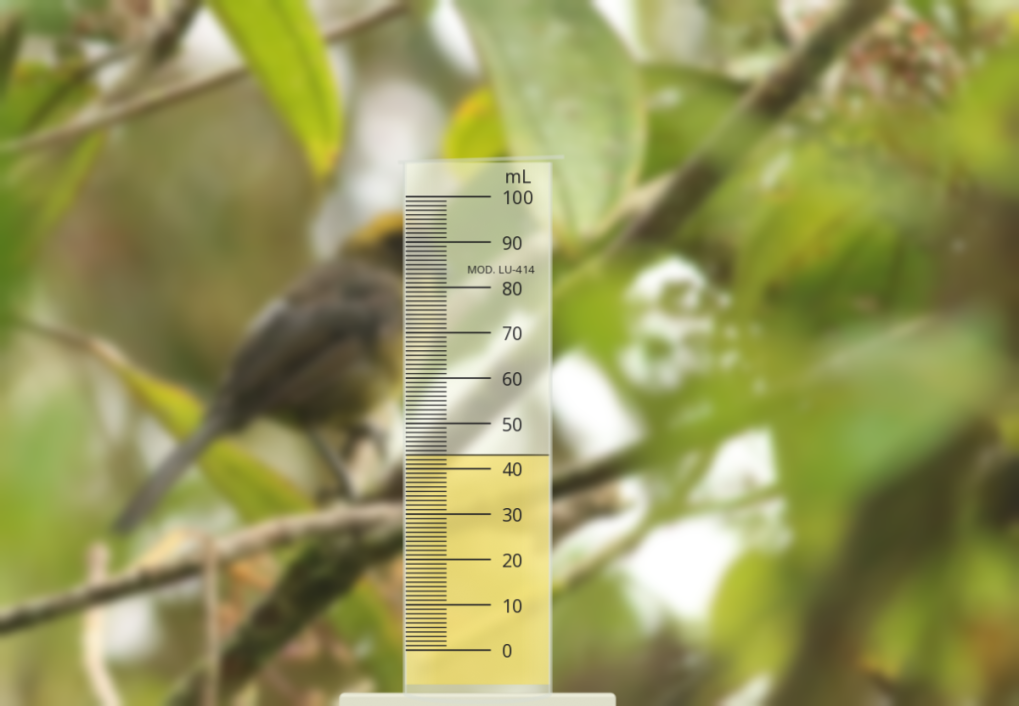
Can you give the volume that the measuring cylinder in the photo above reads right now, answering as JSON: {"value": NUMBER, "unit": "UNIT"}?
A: {"value": 43, "unit": "mL"}
